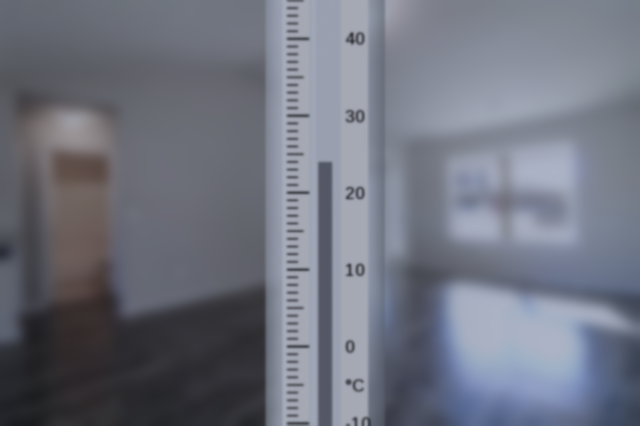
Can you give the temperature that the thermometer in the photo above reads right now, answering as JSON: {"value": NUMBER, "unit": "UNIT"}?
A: {"value": 24, "unit": "°C"}
